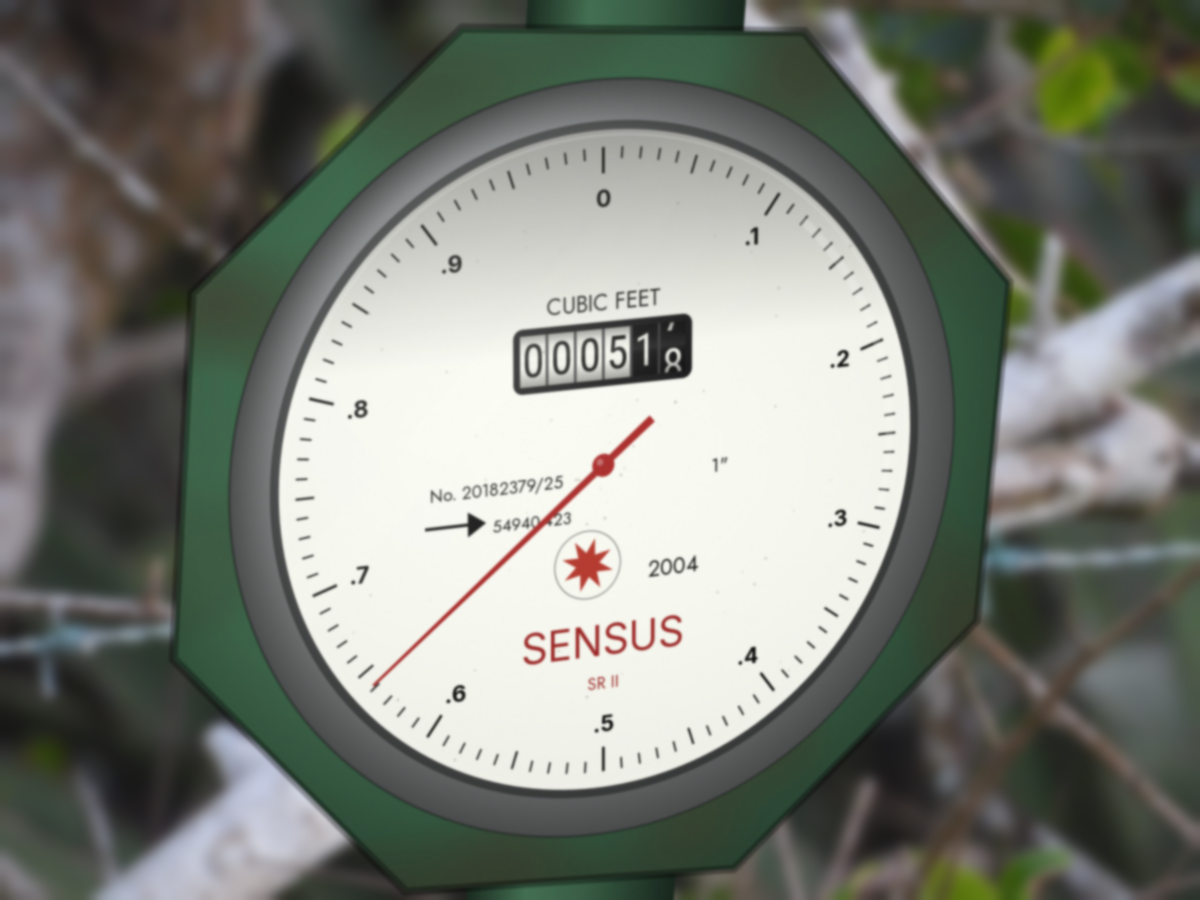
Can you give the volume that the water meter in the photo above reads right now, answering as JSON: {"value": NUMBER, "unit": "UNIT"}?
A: {"value": 517.64, "unit": "ft³"}
